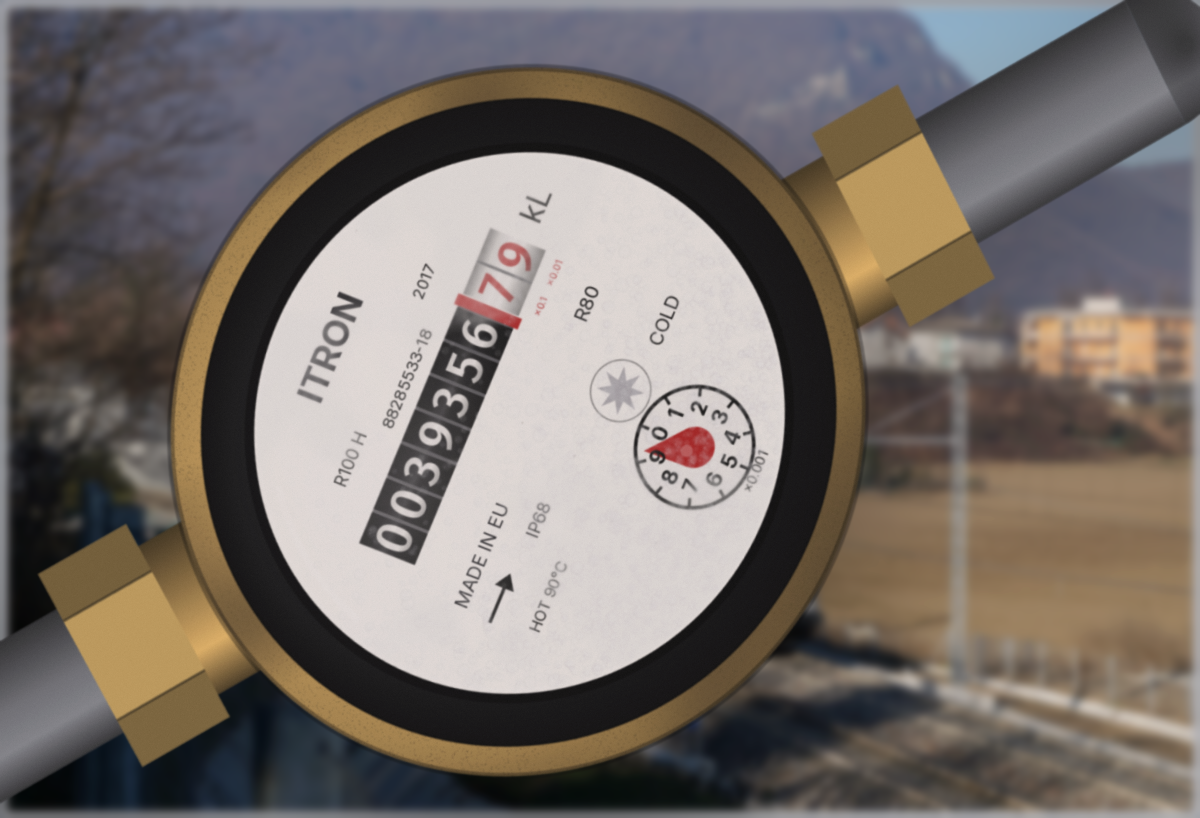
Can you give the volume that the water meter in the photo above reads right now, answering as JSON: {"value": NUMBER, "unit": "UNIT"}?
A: {"value": 39356.789, "unit": "kL"}
